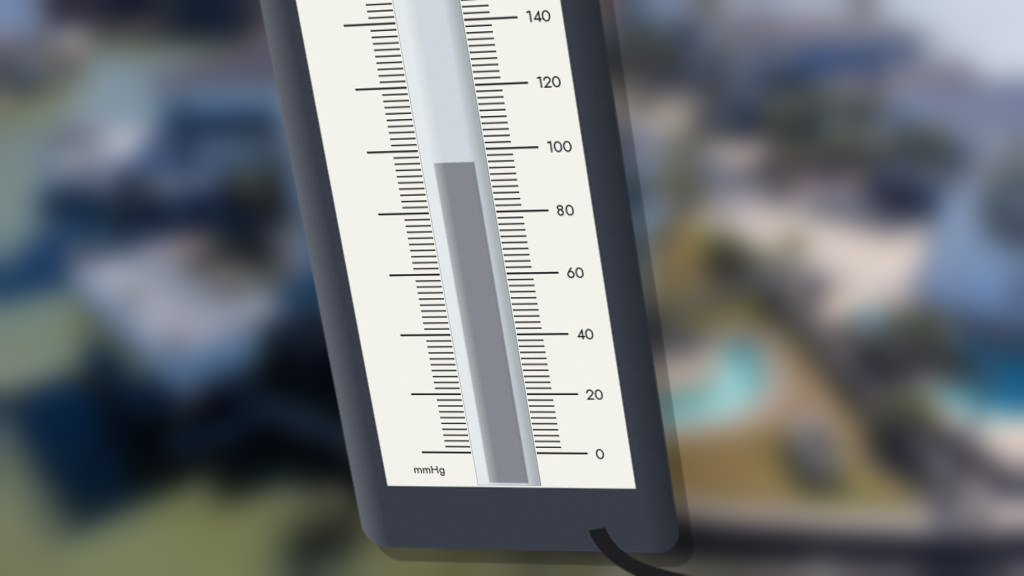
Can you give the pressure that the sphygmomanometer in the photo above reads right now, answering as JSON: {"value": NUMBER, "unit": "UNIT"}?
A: {"value": 96, "unit": "mmHg"}
